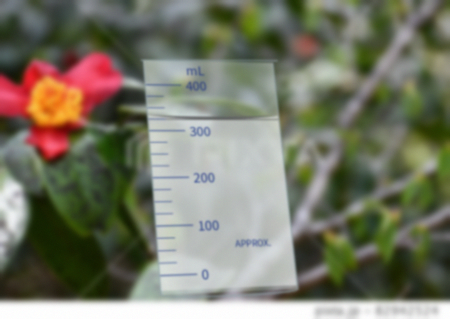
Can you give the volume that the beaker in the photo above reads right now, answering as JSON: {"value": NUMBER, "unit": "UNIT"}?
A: {"value": 325, "unit": "mL"}
